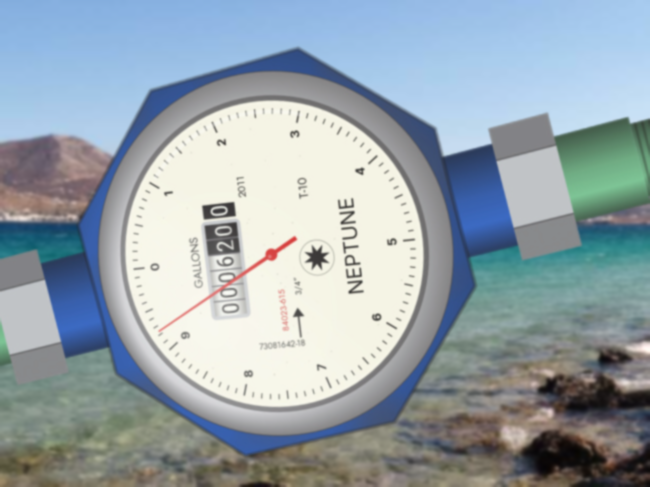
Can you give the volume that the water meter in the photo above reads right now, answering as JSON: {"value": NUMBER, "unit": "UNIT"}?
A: {"value": 6199.2, "unit": "gal"}
